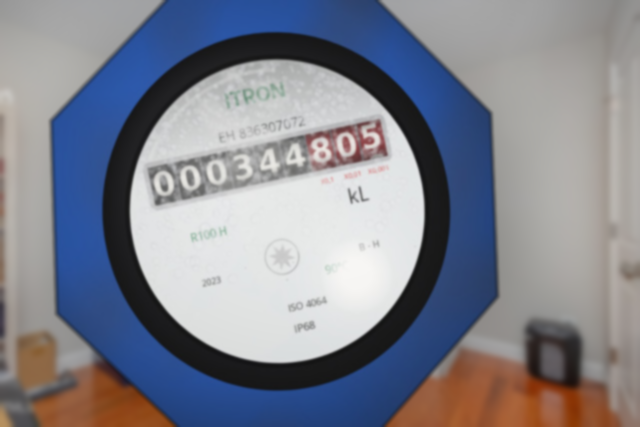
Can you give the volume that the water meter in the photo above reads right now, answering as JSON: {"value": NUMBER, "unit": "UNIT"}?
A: {"value": 344.805, "unit": "kL"}
